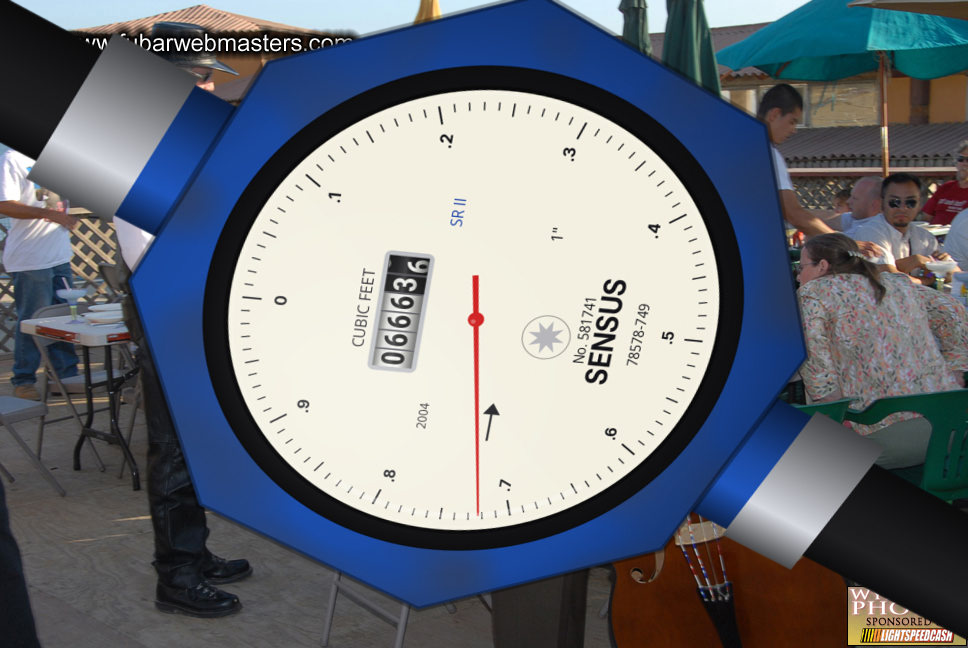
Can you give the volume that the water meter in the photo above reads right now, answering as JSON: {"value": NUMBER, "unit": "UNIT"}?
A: {"value": 66635.72, "unit": "ft³"}
